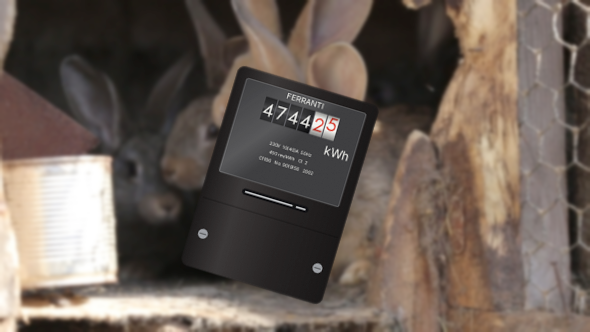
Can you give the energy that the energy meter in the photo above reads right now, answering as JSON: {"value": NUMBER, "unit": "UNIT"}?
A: {"value": 4744.25, "unit": "kWh"}
